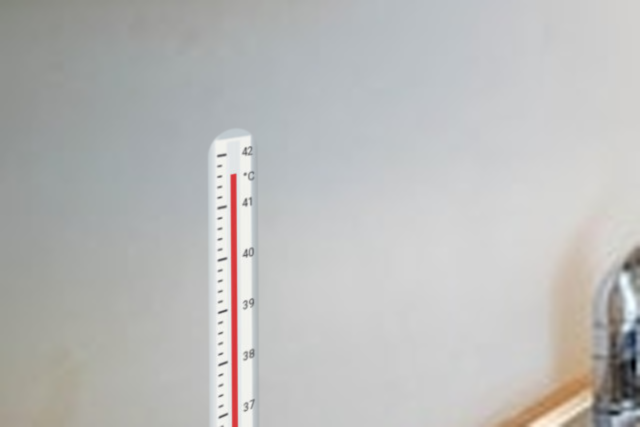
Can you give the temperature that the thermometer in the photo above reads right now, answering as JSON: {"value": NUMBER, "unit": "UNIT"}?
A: {"value": 41.6, "unit": "°C"}
